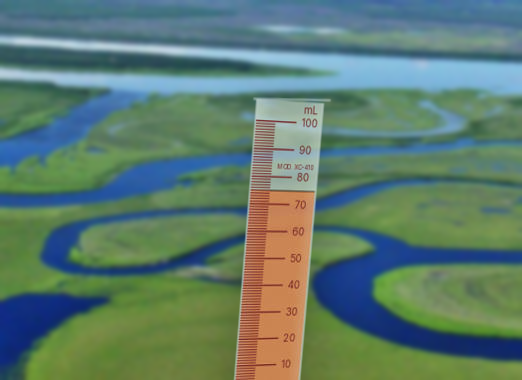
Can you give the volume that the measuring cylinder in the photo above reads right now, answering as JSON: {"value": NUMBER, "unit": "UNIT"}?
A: {"value": 75, "unit": "mL"}
